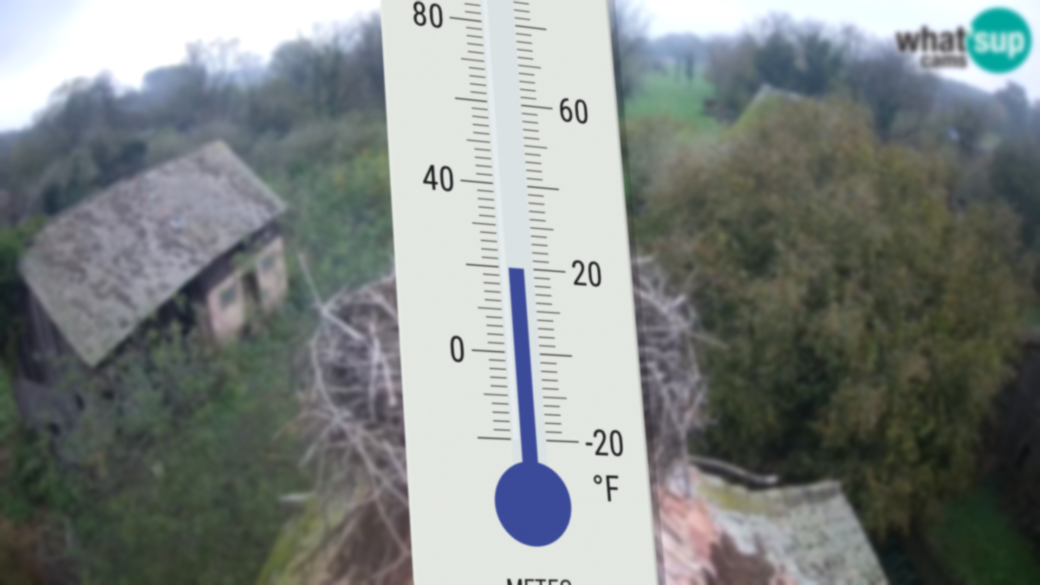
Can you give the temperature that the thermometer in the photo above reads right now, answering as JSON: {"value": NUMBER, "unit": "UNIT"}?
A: {"value": 20, "unit": "°F"}
